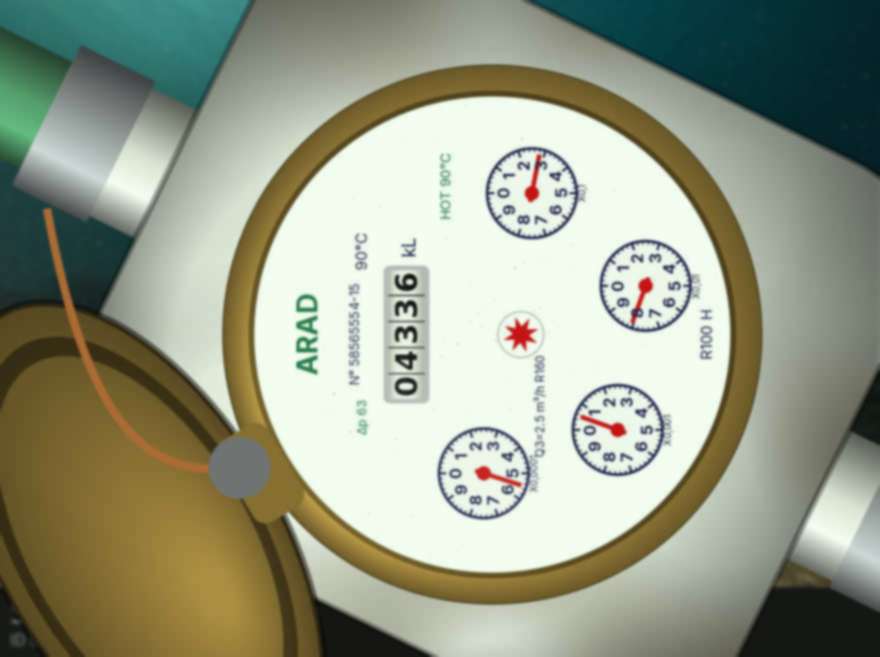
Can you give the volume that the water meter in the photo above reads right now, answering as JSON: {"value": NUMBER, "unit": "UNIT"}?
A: {"value": 4336.2805, "unit": "kL"}
